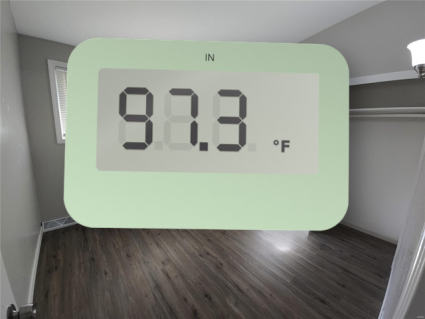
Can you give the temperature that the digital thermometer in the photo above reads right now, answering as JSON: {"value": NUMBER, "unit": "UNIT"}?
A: {"value": 97.3, "unit": "°F"}
